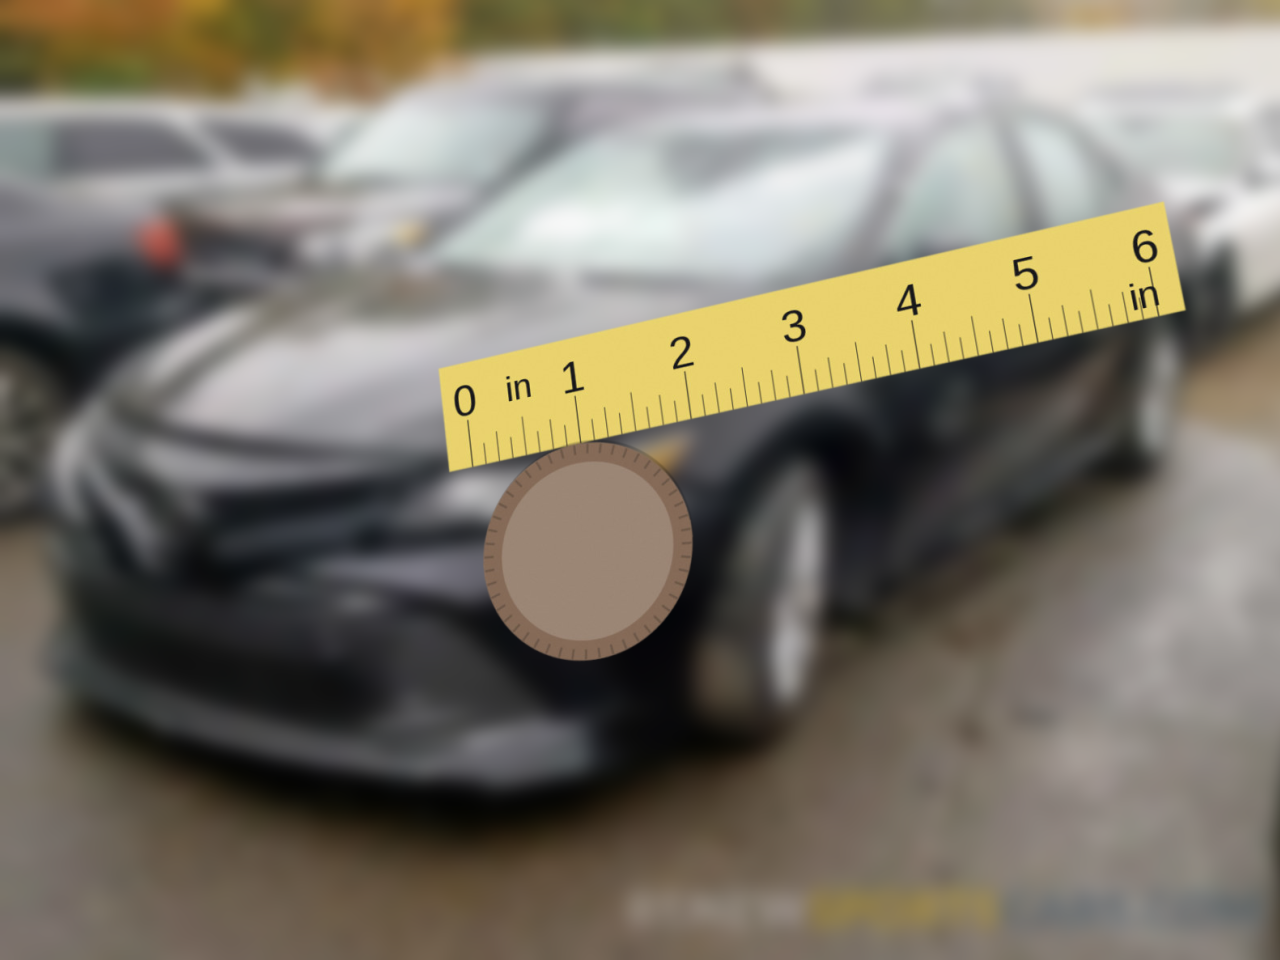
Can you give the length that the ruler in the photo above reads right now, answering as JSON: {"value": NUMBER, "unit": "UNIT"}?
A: {"value": 1.875, "unit": "in"}
